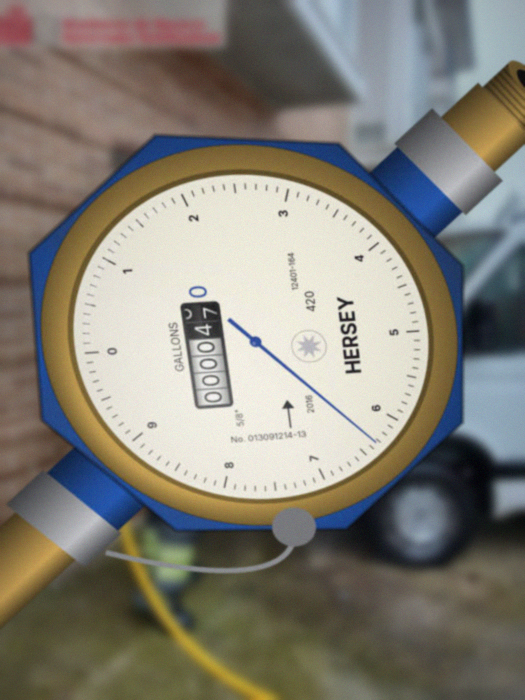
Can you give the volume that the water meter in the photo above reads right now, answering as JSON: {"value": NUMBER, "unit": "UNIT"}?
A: {"value": 466.3, "unit": "gal"}
